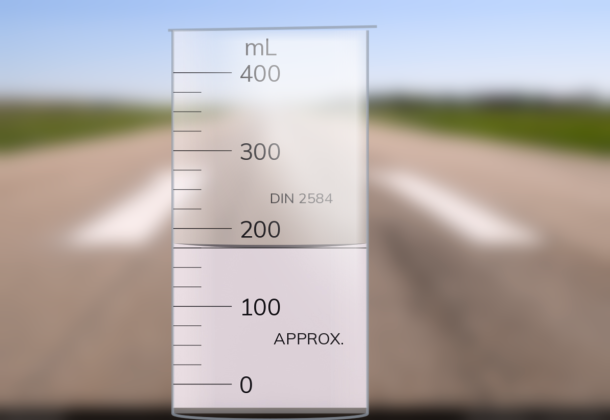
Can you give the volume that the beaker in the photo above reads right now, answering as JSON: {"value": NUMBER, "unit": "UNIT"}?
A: {"value": 175, "unit": "mL"}
